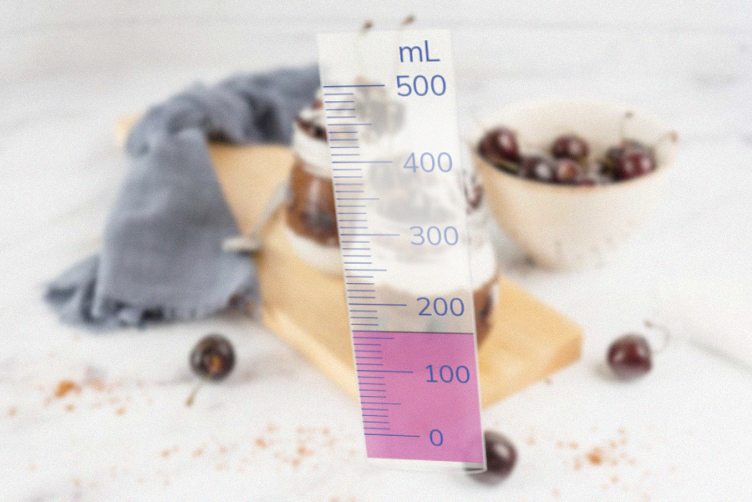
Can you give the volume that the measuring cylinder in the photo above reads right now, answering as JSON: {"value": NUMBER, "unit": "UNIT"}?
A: {"value": 160, "unit": "mL"}
